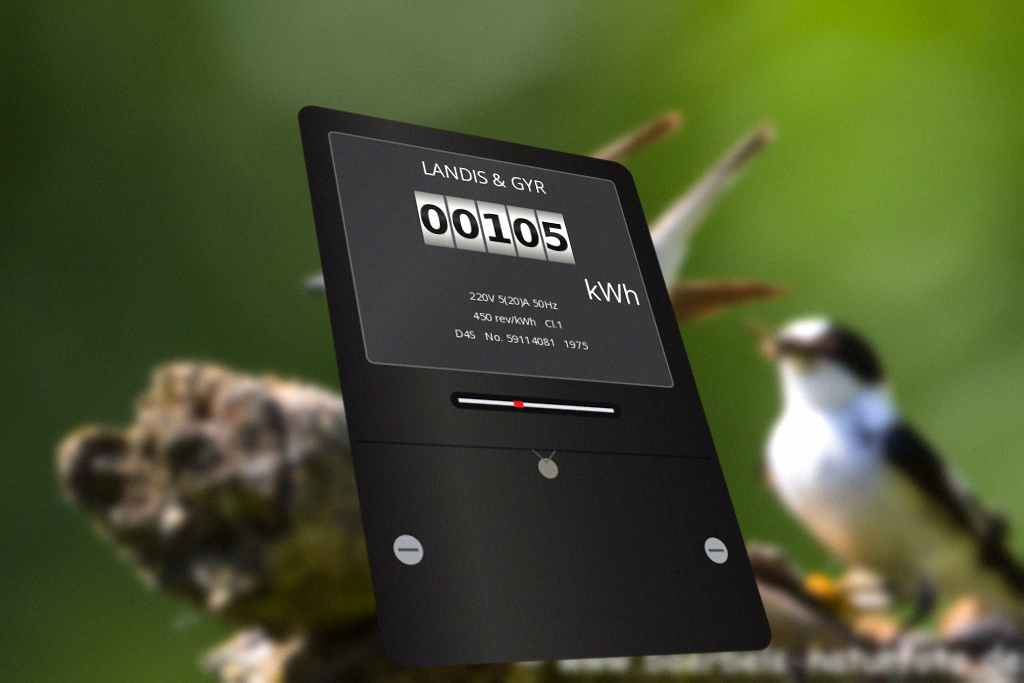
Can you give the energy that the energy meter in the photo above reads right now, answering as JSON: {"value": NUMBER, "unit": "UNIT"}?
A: {"value": 105, "unit": "kWh"}
